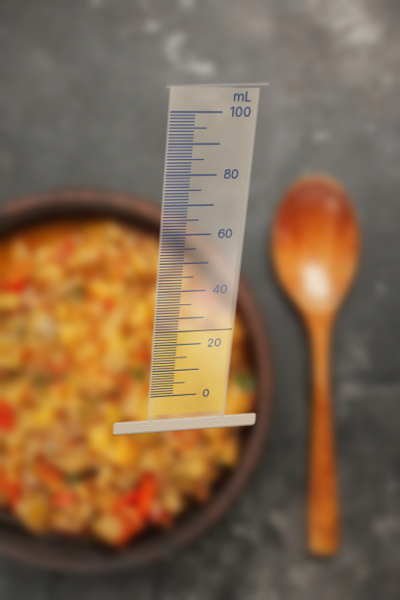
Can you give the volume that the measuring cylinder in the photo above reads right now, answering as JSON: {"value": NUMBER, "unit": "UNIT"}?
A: {"value": 25, "unit": "mL"}
